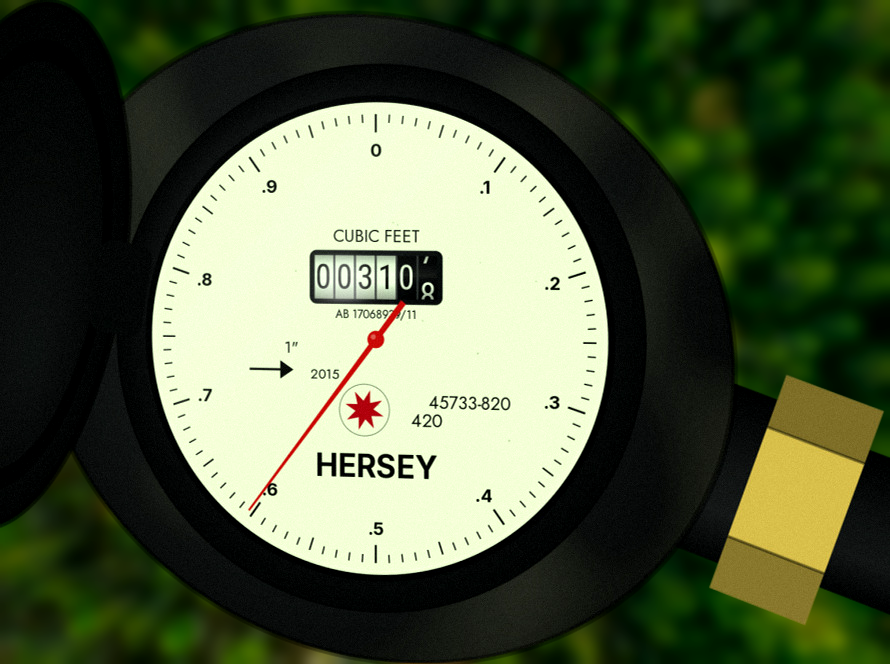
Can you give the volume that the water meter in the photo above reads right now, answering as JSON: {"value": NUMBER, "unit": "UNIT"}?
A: {"value": 3107.60, "unit": "ft³"}
